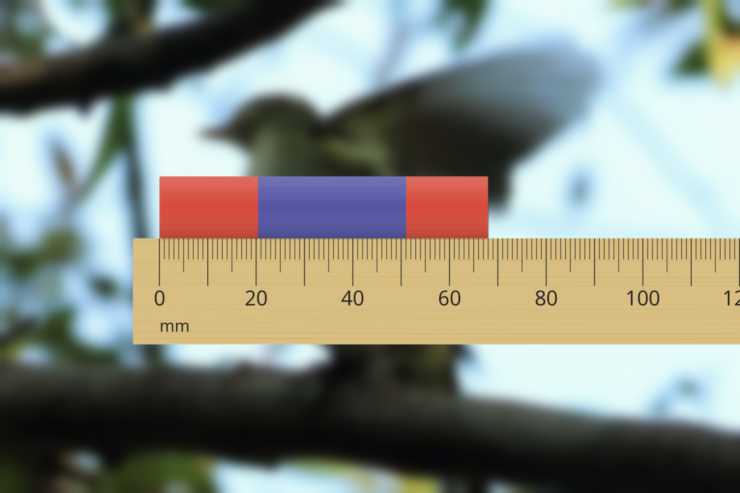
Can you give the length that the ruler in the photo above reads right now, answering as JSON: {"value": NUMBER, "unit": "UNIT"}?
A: {"value": 68, "unit": "mm"}
